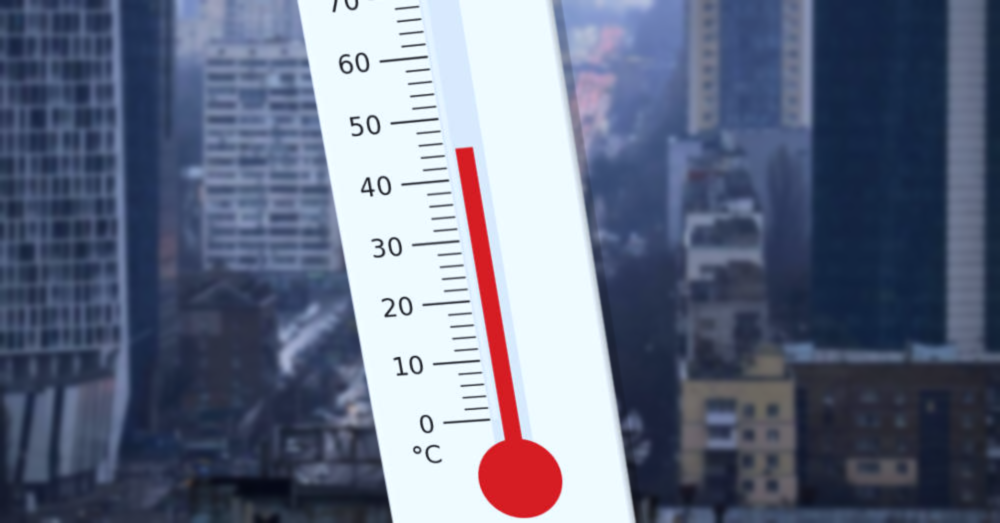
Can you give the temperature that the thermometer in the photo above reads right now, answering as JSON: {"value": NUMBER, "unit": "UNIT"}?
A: {"value": 45, "unit": "°C"}
